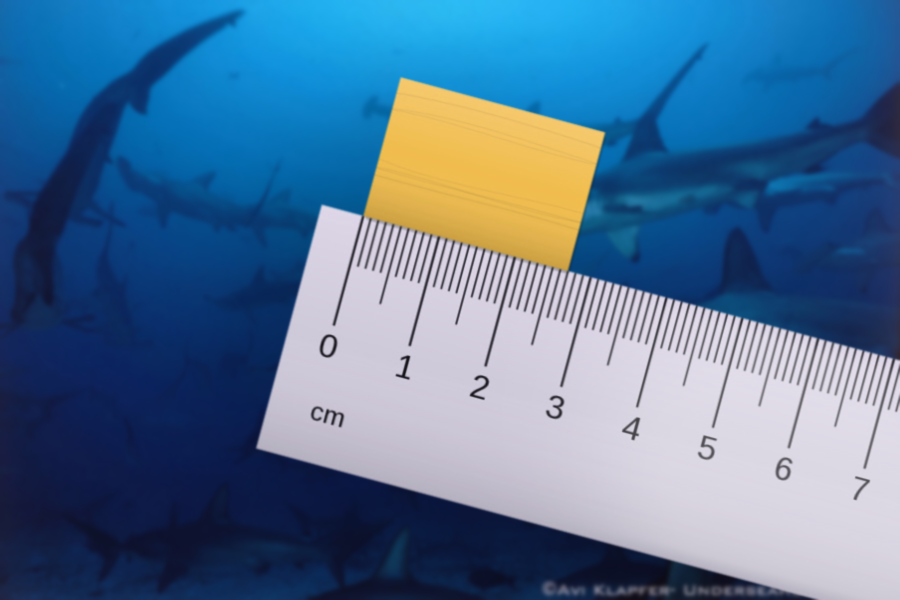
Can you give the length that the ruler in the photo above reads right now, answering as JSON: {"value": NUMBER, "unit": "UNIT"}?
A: {"value": 2.7, "unit": "cm"}
